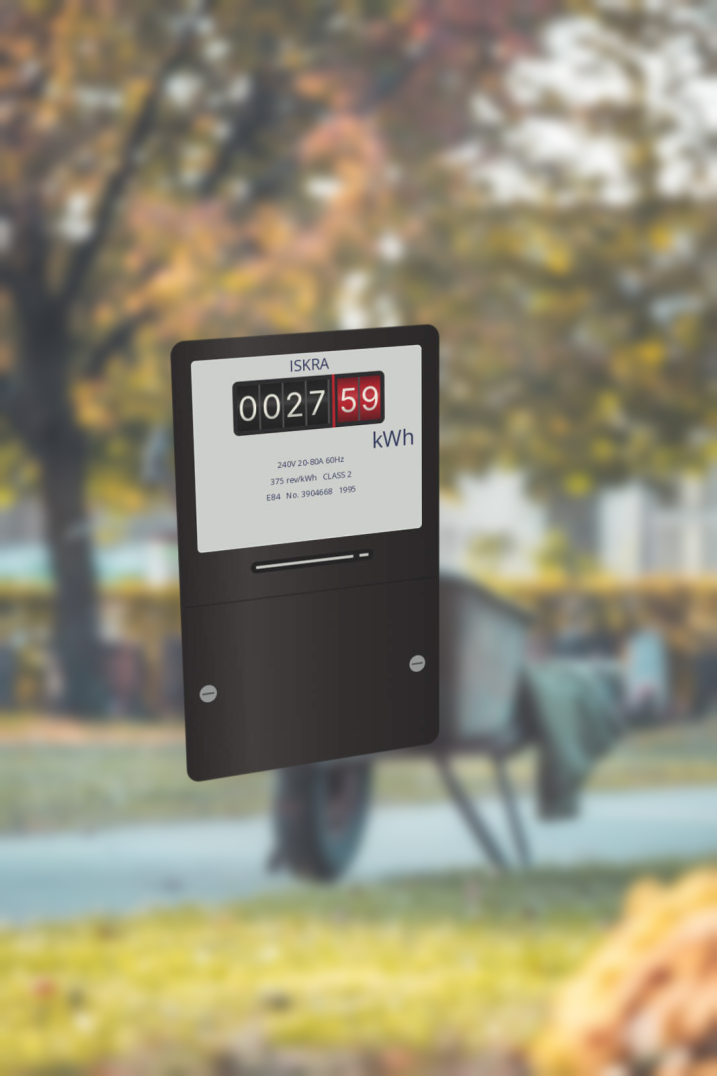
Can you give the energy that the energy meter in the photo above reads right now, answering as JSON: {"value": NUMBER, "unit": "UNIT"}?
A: {"value": 27.59, "unit": "kWh"}
